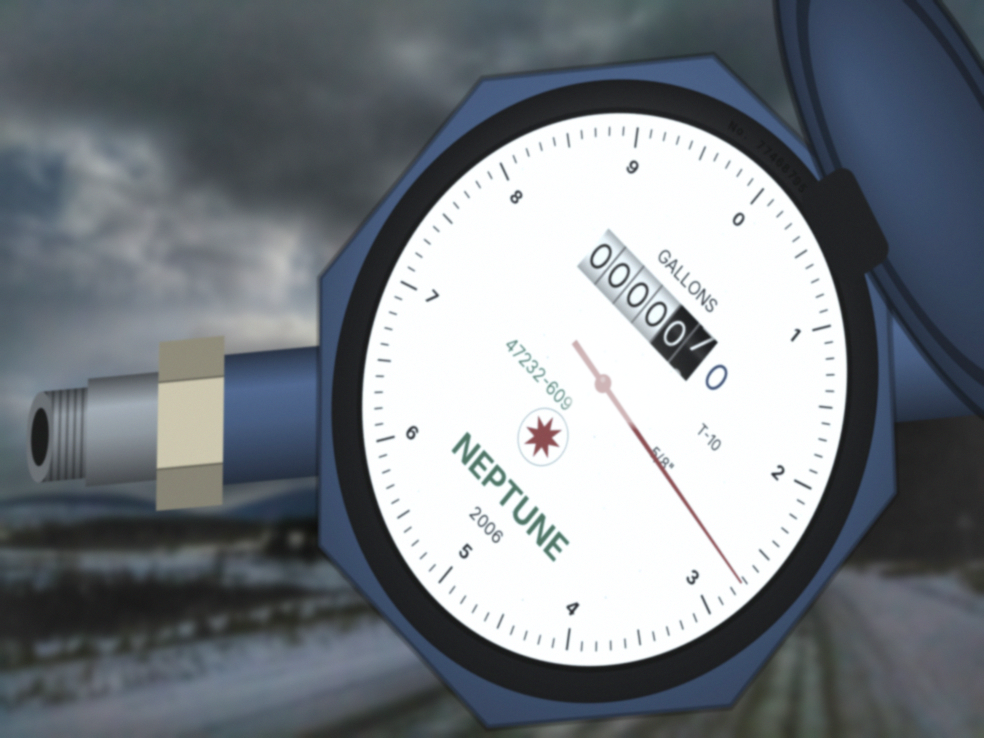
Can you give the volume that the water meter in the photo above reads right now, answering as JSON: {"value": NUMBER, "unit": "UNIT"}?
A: {"value": 72.7, "unit": "gal"}
